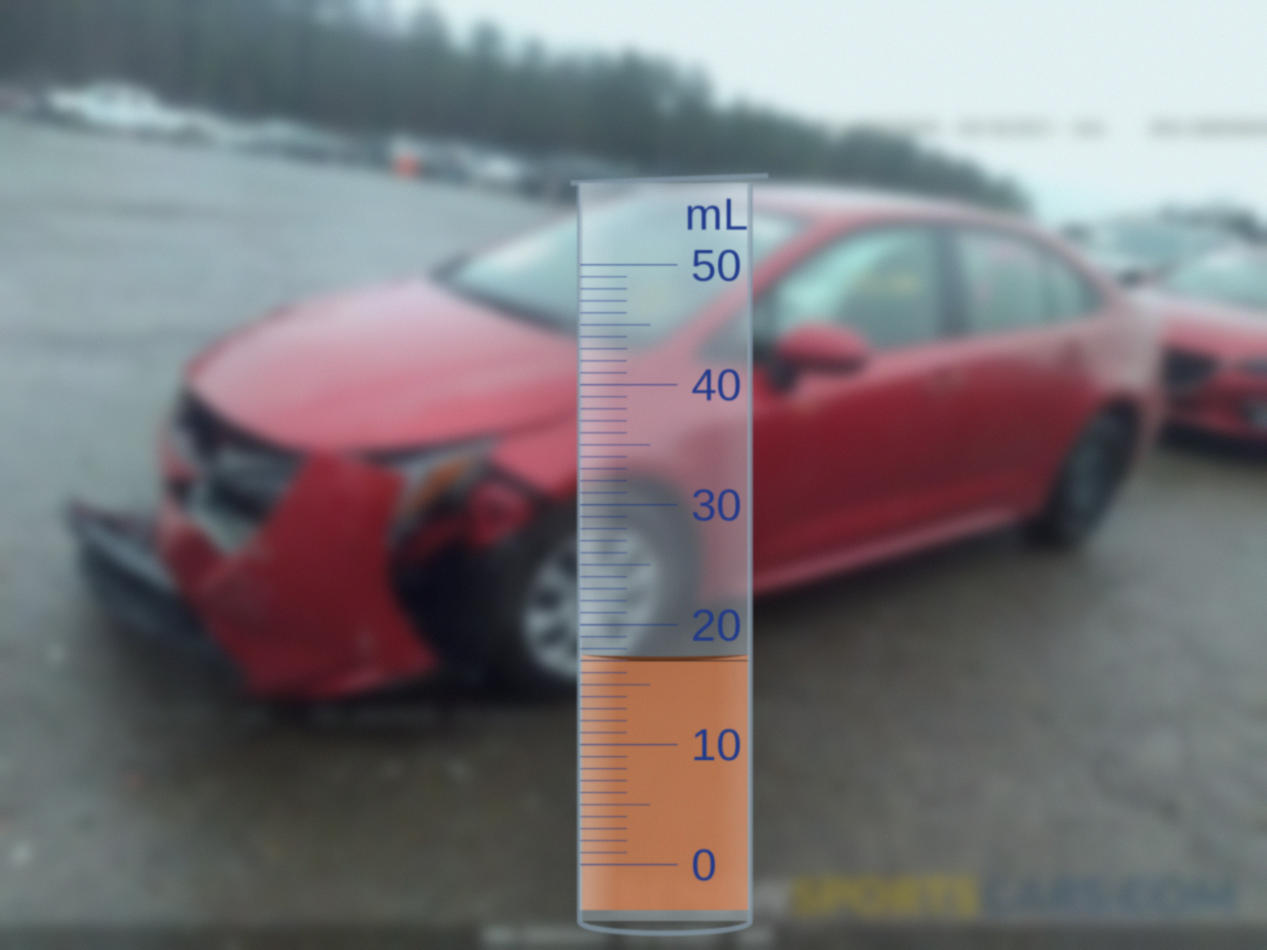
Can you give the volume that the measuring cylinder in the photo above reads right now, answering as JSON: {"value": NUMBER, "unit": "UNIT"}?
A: {"value": 17, "unit": "mL"}
